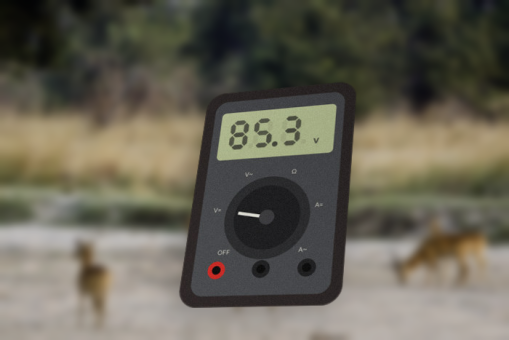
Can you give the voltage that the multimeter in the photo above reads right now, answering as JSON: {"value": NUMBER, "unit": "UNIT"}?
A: {"value": 85.3, "unit": "V"}
